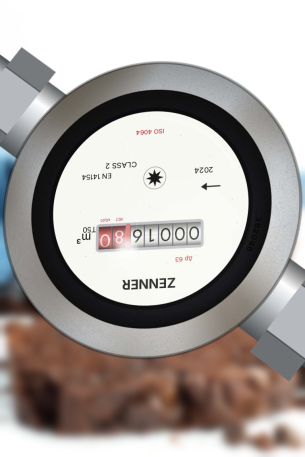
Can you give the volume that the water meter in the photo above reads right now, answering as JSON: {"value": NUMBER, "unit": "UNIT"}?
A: {"value": 16.80, "unit": "m³"}
